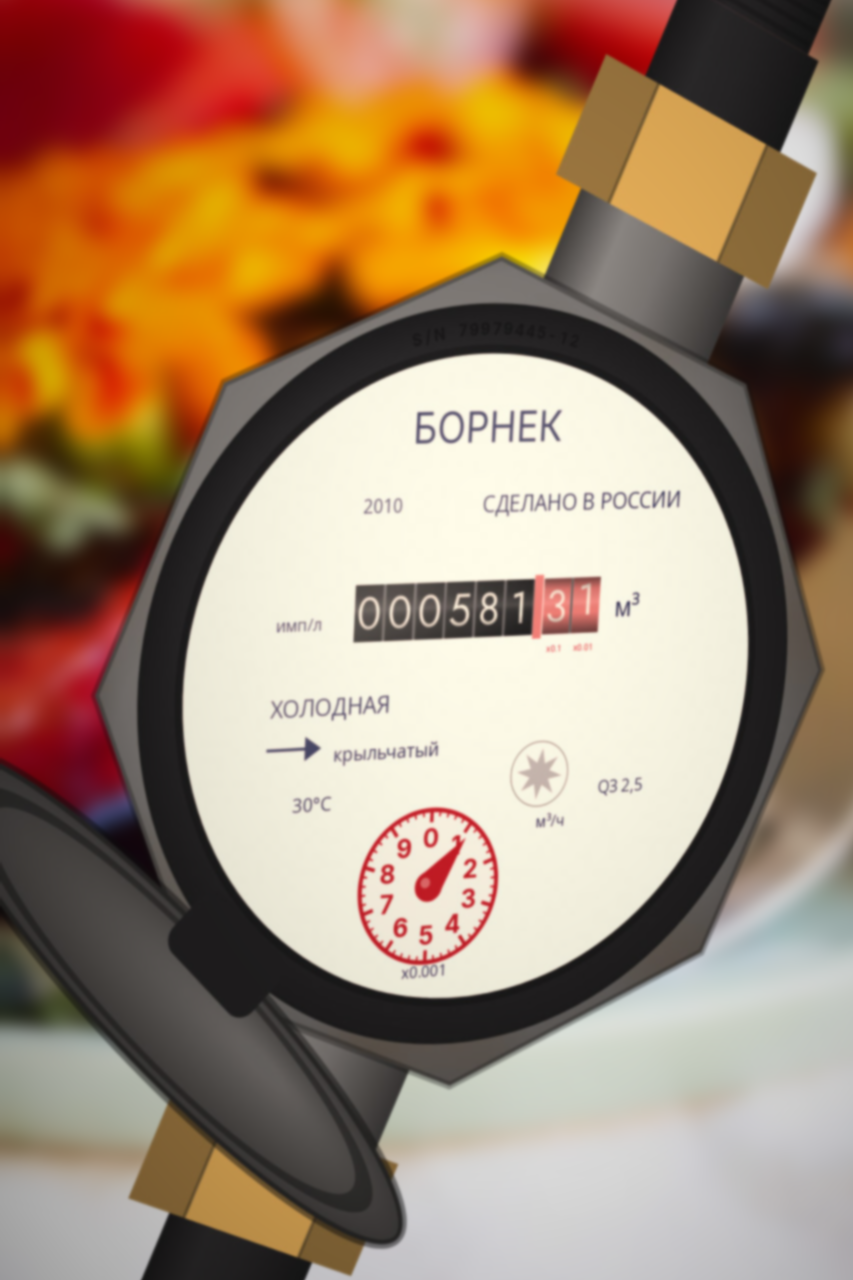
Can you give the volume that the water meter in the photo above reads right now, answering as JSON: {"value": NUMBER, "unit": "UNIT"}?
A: {"value": 581.311, "unit": "m³"}
